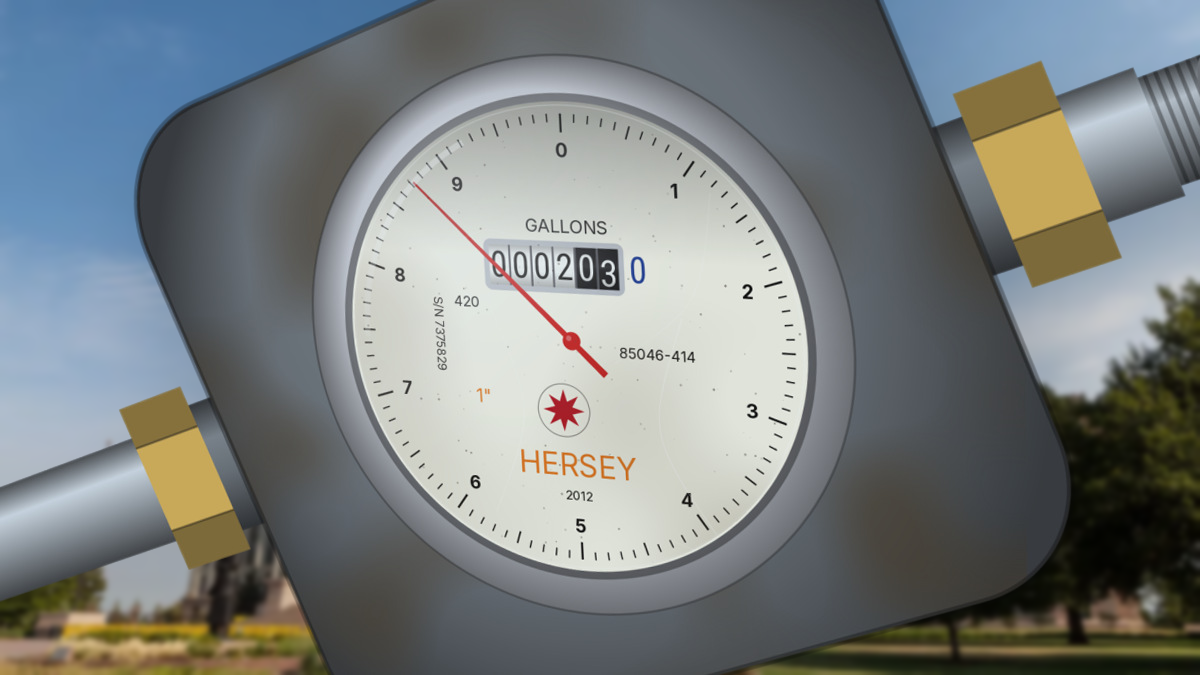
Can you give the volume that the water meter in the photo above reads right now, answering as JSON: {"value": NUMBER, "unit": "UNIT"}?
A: {"value": 2028.7, "unit": "gal"}
